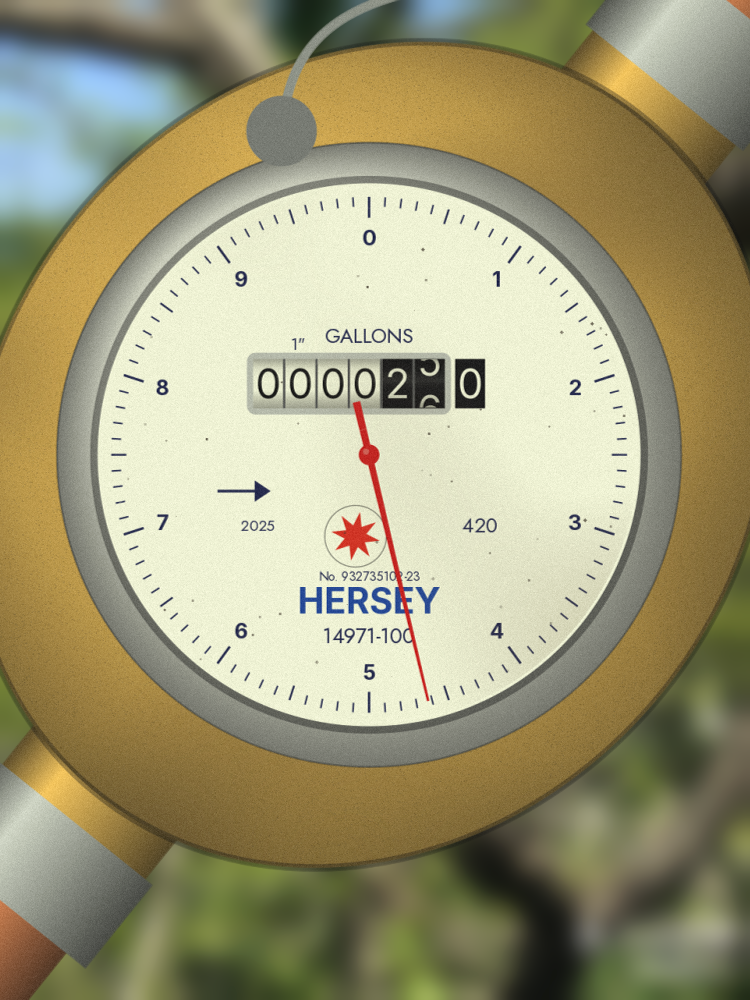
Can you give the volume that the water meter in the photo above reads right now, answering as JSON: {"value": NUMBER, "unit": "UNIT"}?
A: {"value": 254.6, "unit": "gal"}
